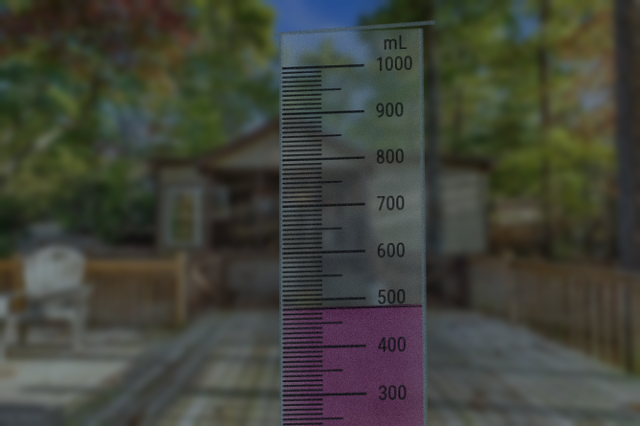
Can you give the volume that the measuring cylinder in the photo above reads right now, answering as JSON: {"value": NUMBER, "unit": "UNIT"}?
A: {"value": 480, "unit": "mL"}
